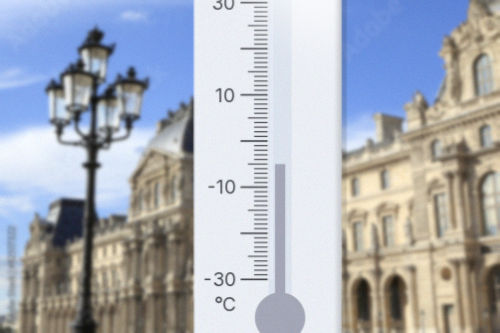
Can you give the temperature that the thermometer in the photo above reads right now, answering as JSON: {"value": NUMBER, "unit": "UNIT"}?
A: {"value": -5, "unit": "°C"}
